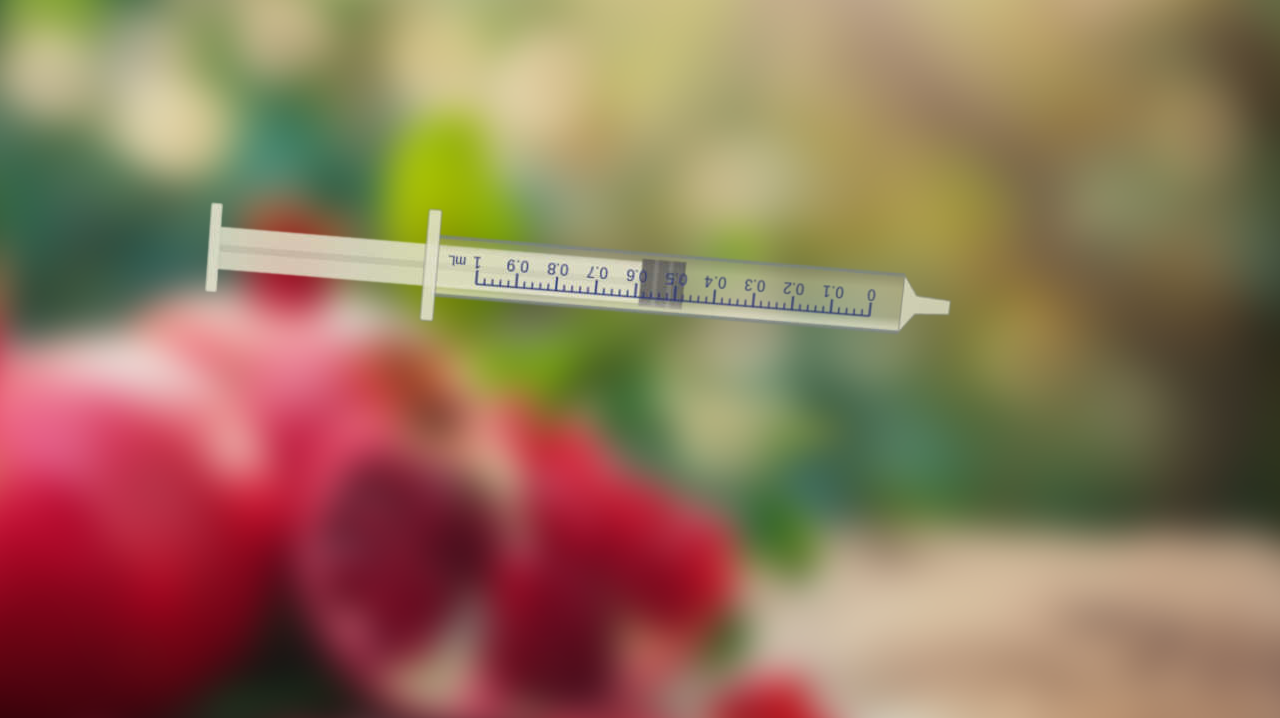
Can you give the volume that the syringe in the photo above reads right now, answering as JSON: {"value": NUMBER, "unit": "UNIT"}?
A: {"value": 0.48, "unit": "mL"}
